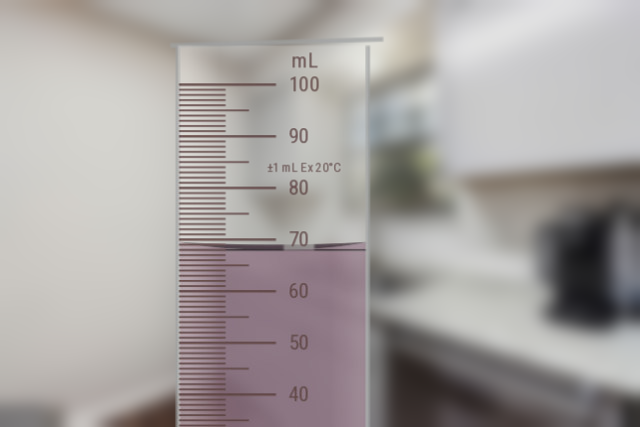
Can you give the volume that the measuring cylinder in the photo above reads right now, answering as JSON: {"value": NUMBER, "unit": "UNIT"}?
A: {"value": 68, "unit": "mL"}
